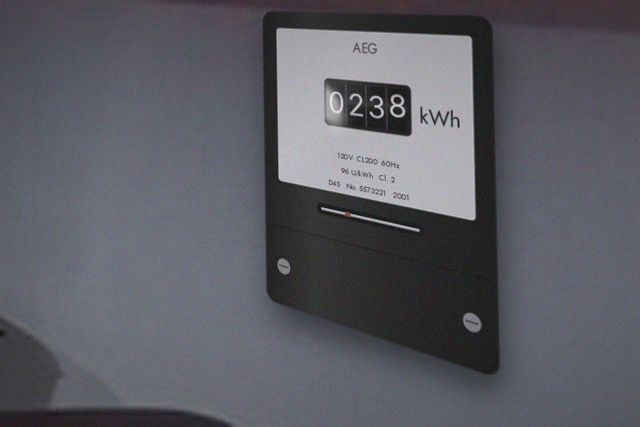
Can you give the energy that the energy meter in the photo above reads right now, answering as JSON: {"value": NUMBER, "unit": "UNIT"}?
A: {"value": 238, "unit": "kWh"}
